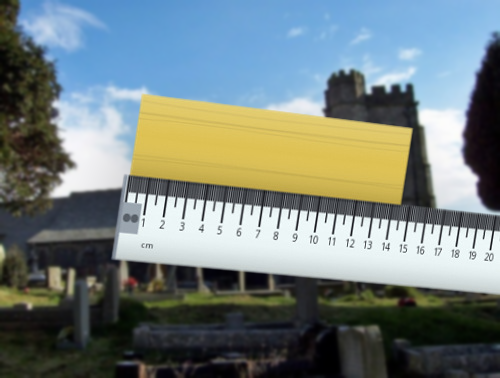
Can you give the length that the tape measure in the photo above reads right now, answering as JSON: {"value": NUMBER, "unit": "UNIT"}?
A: {"value": 14.5, "unit": "cm"}
